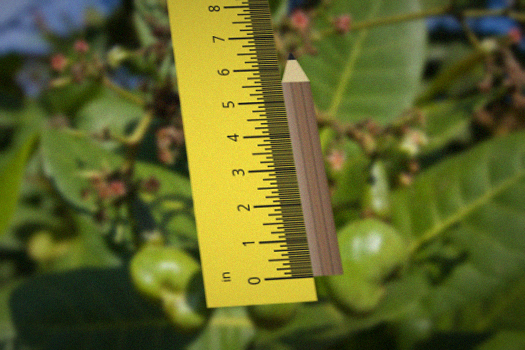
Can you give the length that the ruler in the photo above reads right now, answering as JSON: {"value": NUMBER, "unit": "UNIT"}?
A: {"value": 6.5, "unit": "in"}
